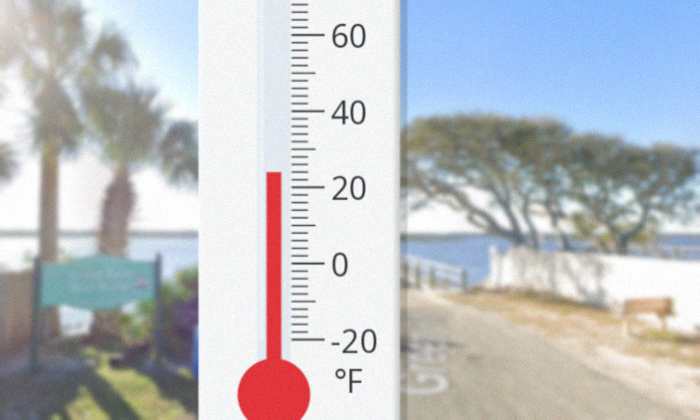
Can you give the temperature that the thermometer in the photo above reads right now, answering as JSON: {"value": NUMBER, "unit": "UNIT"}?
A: {"value": 24, "unit": "°F"}
